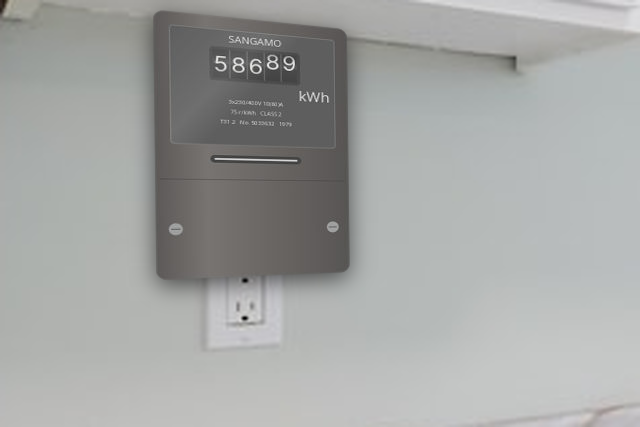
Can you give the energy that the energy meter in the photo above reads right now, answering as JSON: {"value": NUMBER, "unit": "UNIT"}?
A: {"value": 58689, "unit": "kWh"}
